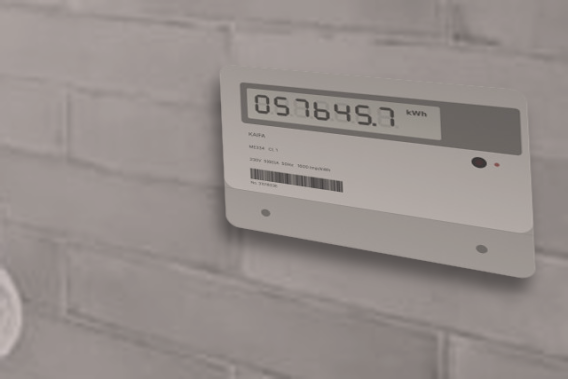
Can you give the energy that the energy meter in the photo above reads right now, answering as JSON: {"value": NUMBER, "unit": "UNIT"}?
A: {"value": 57645.7, "unit": "kWh"}
